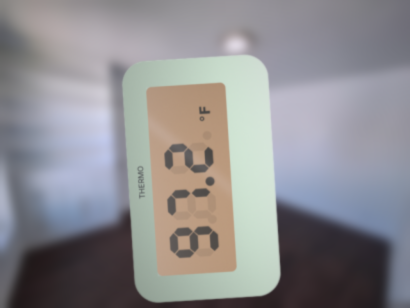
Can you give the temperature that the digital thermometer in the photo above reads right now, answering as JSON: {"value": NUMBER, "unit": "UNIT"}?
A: {"value": 97.2, "unit": "°F"}
